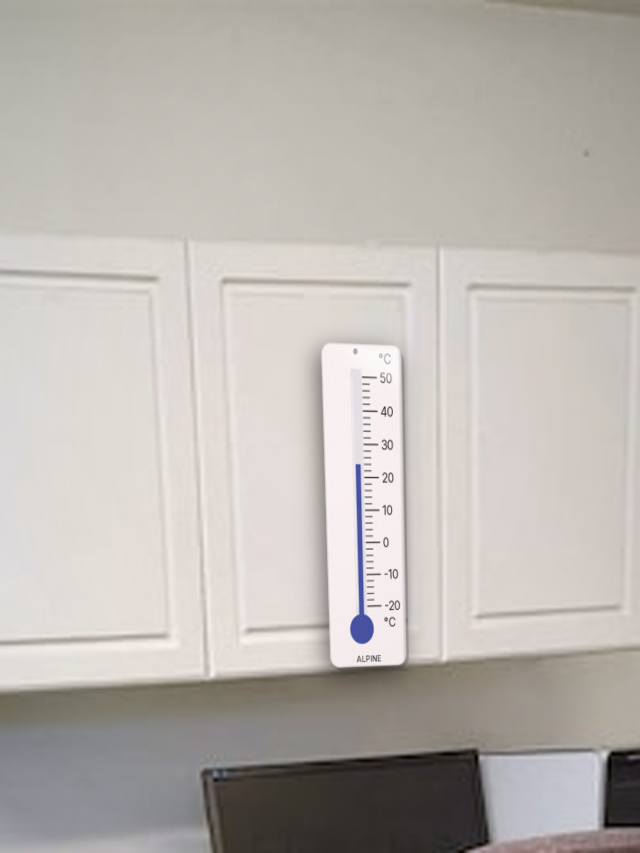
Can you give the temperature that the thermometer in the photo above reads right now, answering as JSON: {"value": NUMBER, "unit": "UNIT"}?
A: {"value": 24, "unit": "°C"}
